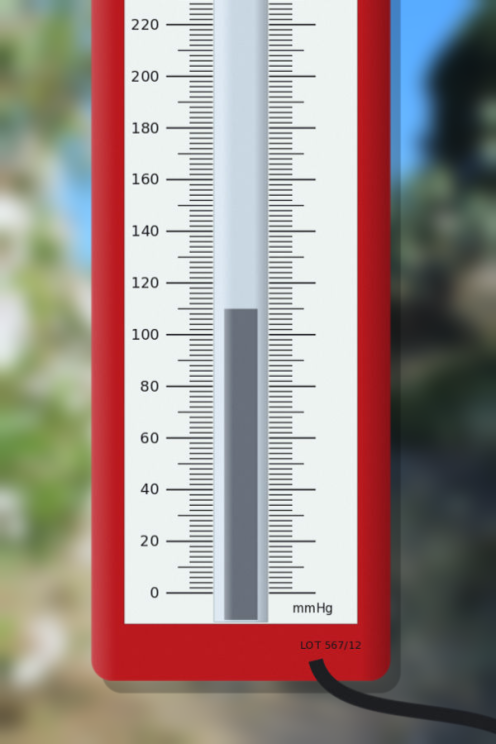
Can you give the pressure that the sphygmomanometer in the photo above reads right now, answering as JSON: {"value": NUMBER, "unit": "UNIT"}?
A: {"value": 110, "unit": "mmHg"}
